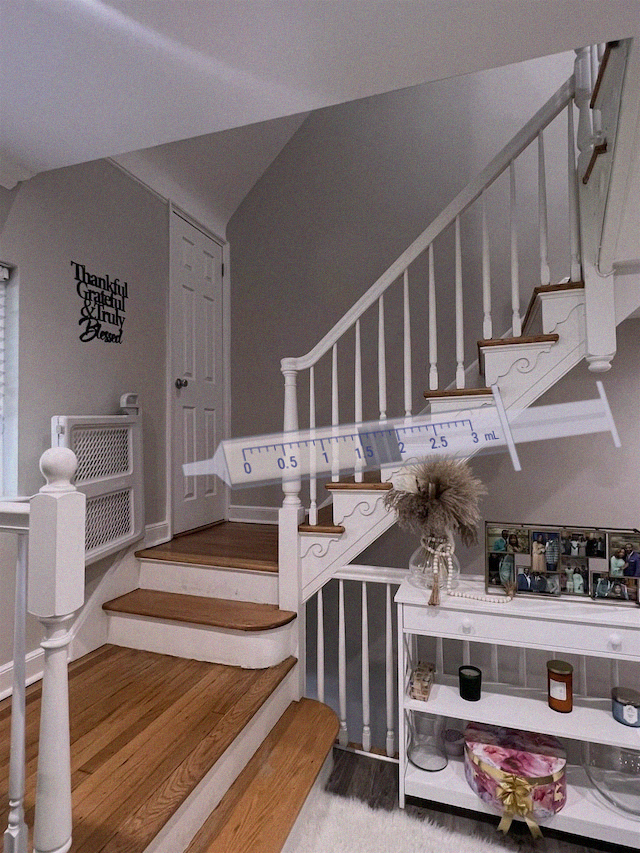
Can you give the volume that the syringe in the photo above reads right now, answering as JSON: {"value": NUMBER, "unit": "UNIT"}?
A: {"value": 1.5, "unit": "mL"}
